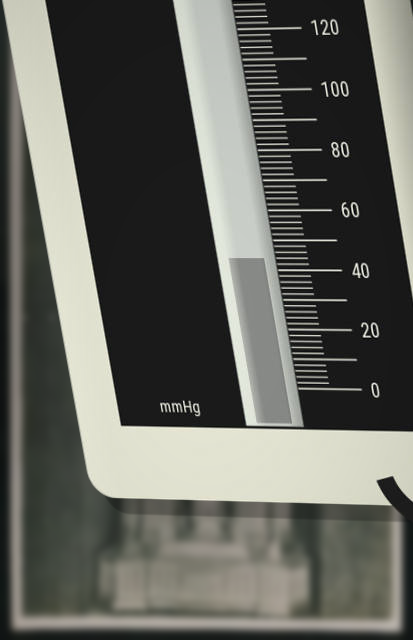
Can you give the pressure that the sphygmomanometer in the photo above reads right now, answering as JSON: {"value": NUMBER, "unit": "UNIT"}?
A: {"value": 44, "unit": "mmHg"}
